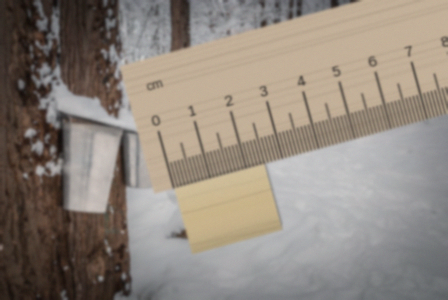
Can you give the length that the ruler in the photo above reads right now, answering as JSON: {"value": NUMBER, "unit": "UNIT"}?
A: {"value": 2.5, "unit": "cm"}
